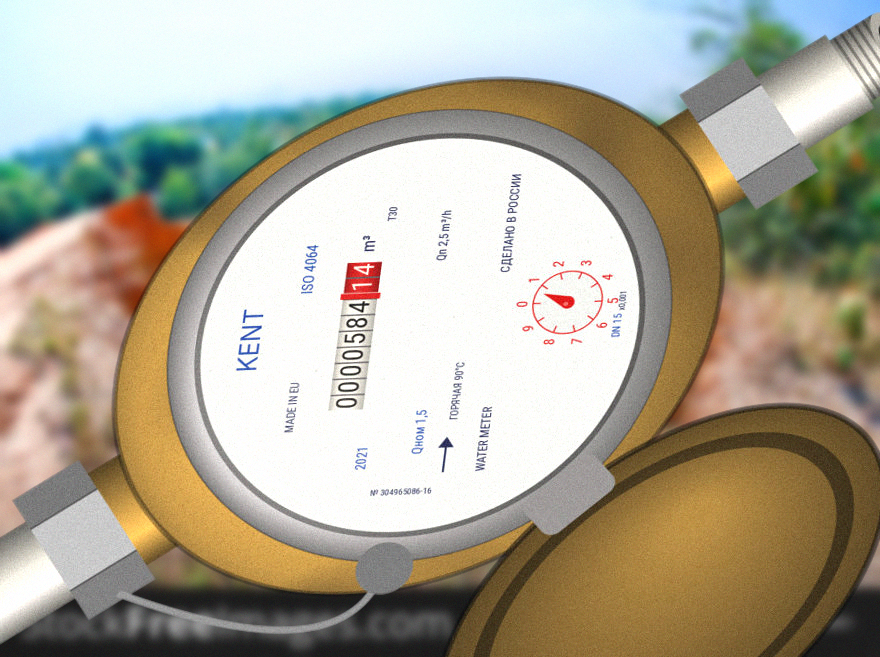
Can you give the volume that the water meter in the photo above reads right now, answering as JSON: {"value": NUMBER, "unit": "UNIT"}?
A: {"value": 584.140, "unit": "m³"}
